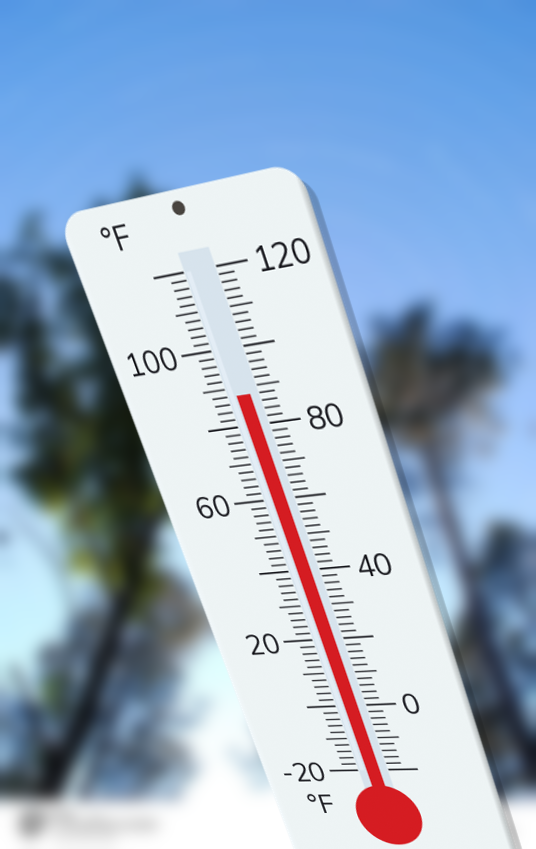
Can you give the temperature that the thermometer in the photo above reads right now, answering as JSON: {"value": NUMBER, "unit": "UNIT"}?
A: {"value": 88, "unit": "°F"}
